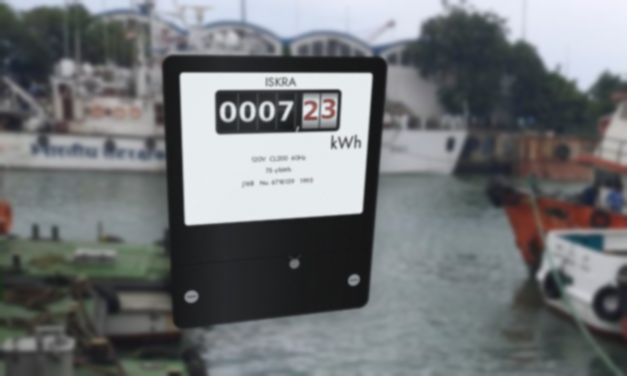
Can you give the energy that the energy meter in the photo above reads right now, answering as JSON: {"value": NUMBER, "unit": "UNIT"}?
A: {"value": 7.23, "unit": "kWh"}
